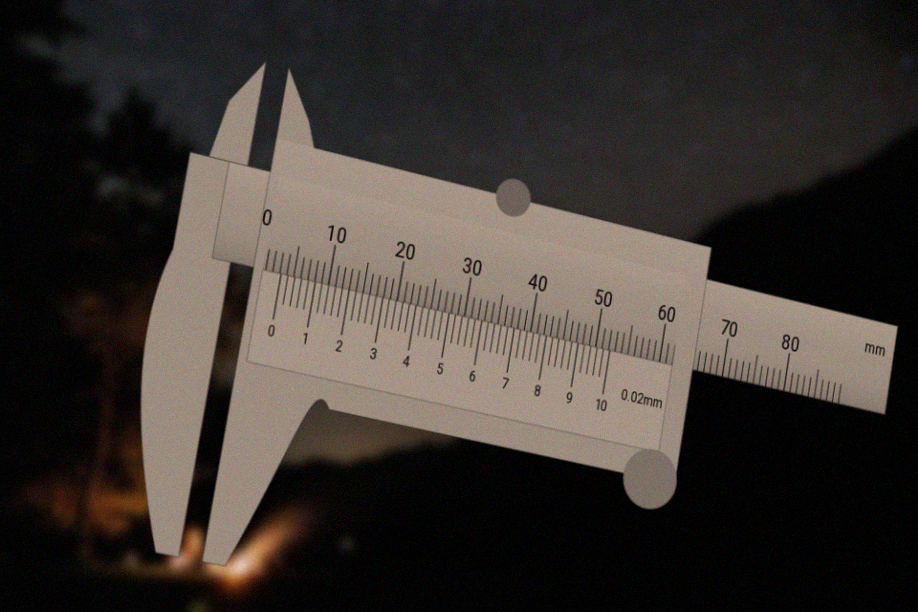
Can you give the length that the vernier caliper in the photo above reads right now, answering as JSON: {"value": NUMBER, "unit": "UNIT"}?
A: {"value": 3.2, "unit": "mm"}
